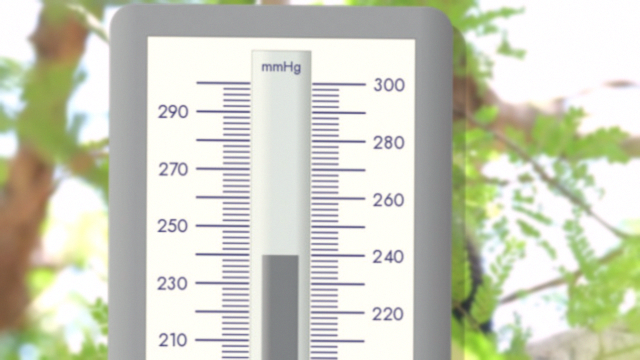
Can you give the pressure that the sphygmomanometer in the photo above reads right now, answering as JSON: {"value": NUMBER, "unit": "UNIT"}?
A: {"value": 240, "unit": "mmHg"}
